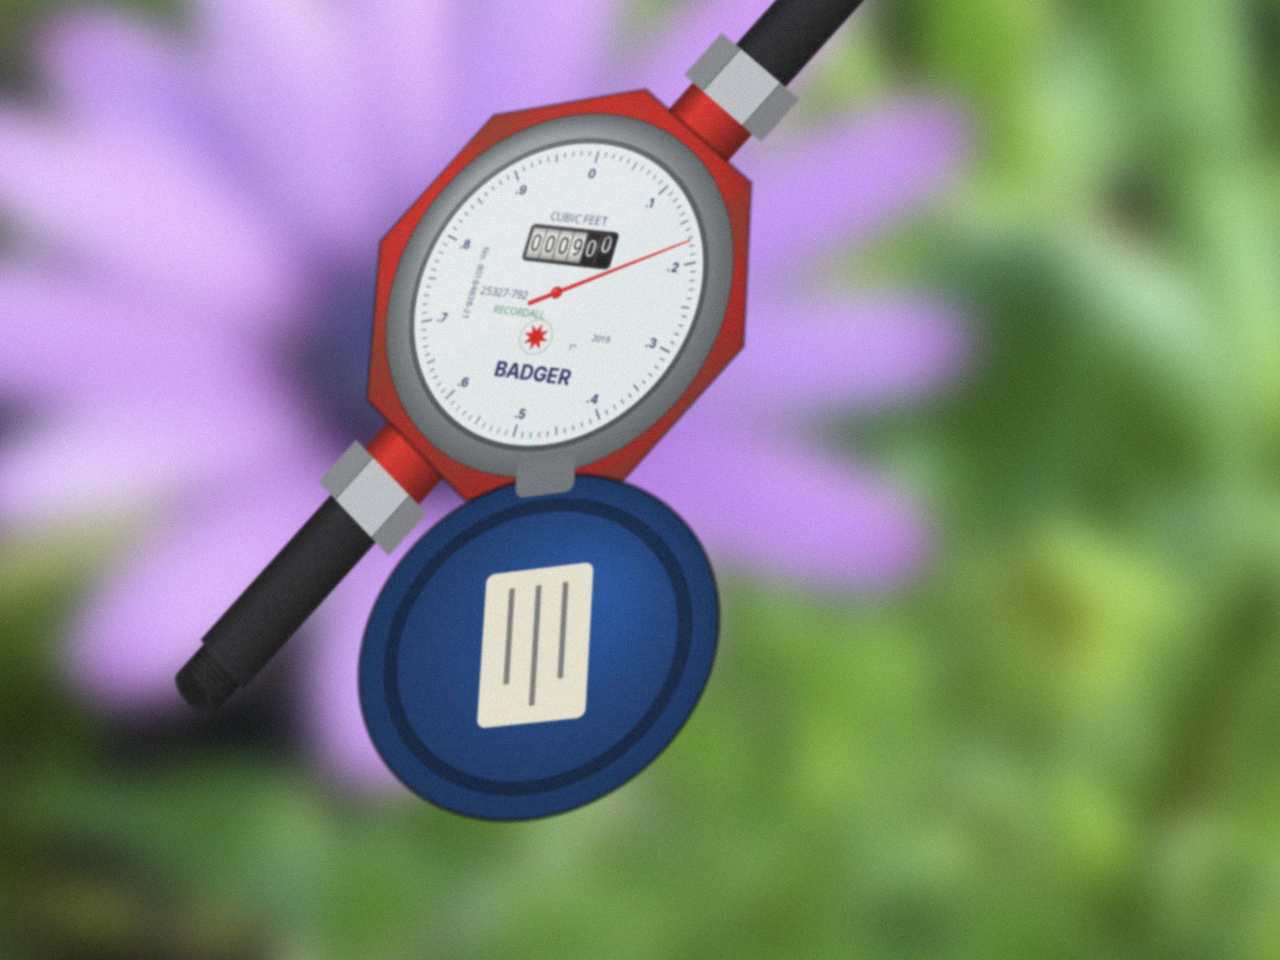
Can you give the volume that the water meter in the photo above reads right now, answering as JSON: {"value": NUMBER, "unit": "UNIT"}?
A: {"value": 900.17, "unit": "ft³"}
